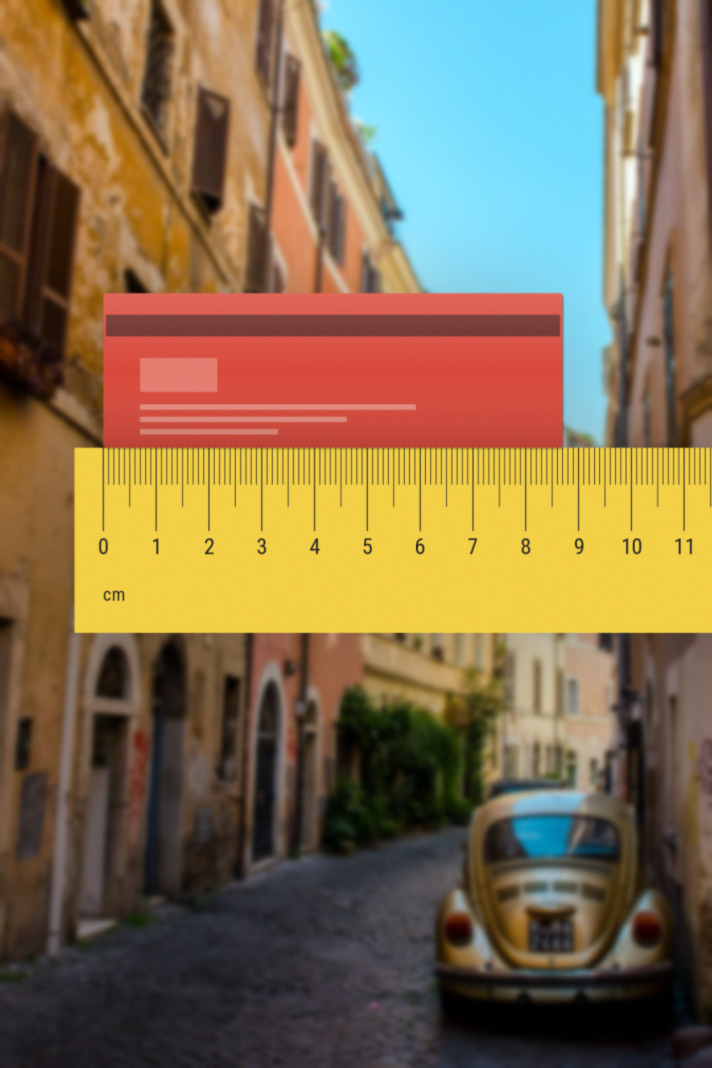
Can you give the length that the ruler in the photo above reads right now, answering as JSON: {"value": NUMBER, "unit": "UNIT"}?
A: {"value": 8.7, "unit": "cm"}
